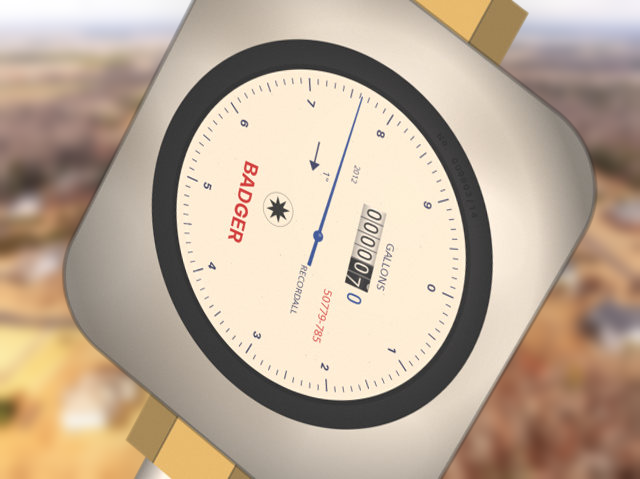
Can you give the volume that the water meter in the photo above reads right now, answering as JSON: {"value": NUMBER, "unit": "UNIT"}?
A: {"value": 67.6, "unit": "gal"}
